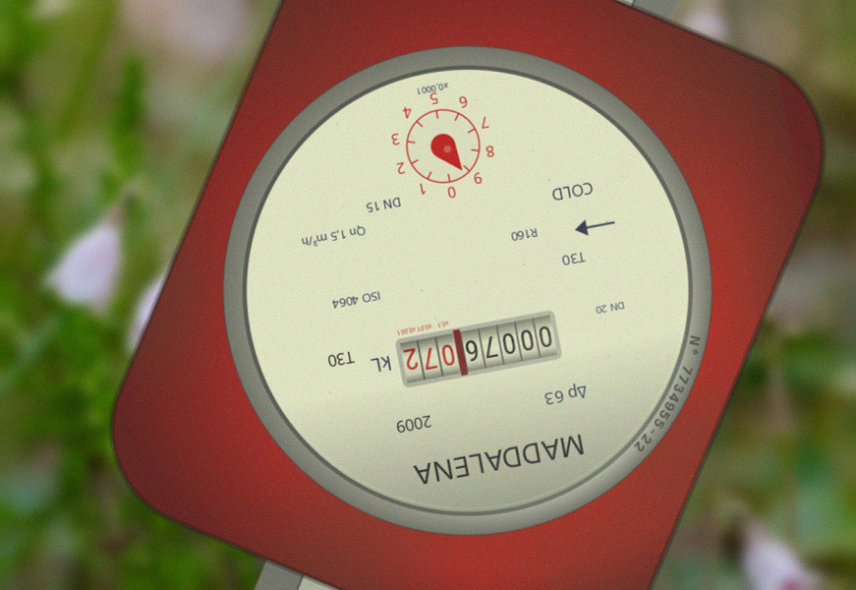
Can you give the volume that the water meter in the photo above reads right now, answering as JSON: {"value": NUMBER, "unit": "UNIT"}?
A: {"value": 76.0719, "unit": "kL"}
